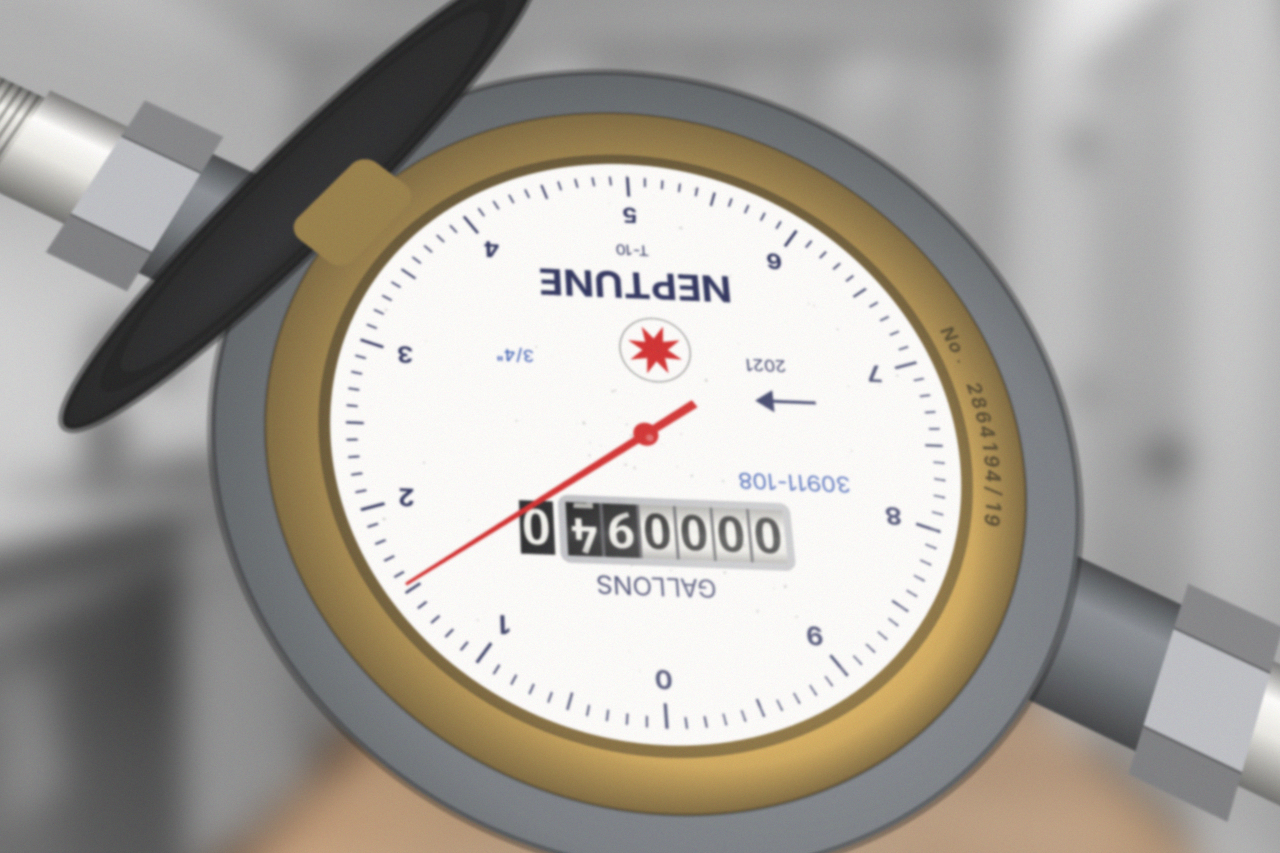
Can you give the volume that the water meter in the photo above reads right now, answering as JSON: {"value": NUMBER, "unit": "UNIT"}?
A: {"value": 941.5, "unit": "gal"}
